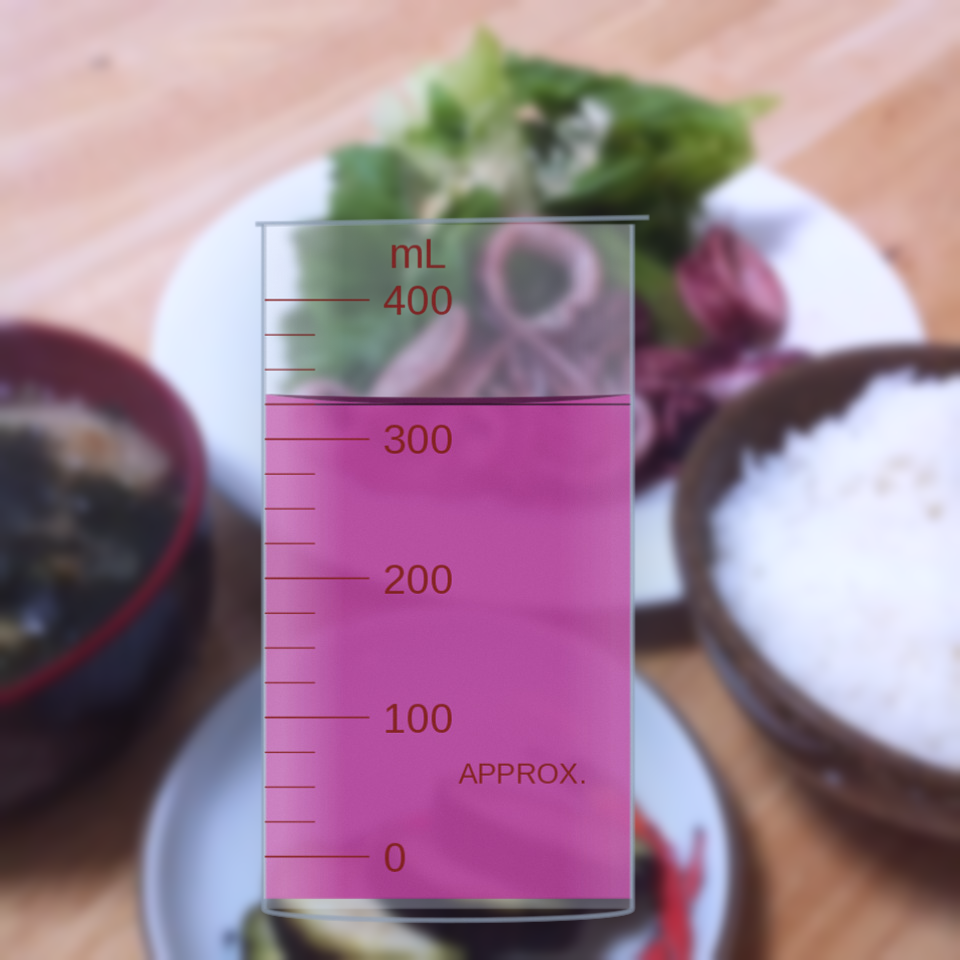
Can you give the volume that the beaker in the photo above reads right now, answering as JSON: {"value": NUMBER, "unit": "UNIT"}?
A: {"value": 325, "unit": "mL"}
